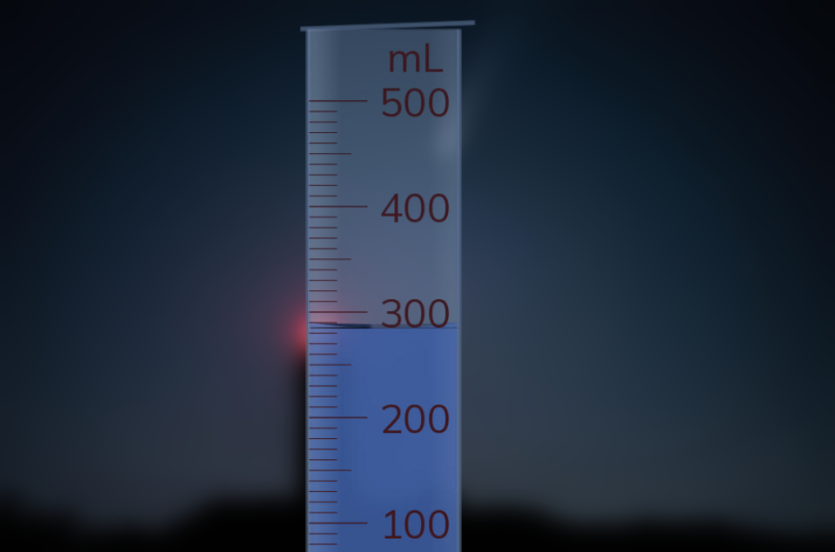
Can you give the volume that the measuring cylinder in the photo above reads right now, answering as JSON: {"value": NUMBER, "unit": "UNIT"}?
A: {"value": 285, "unit": "mL"}
